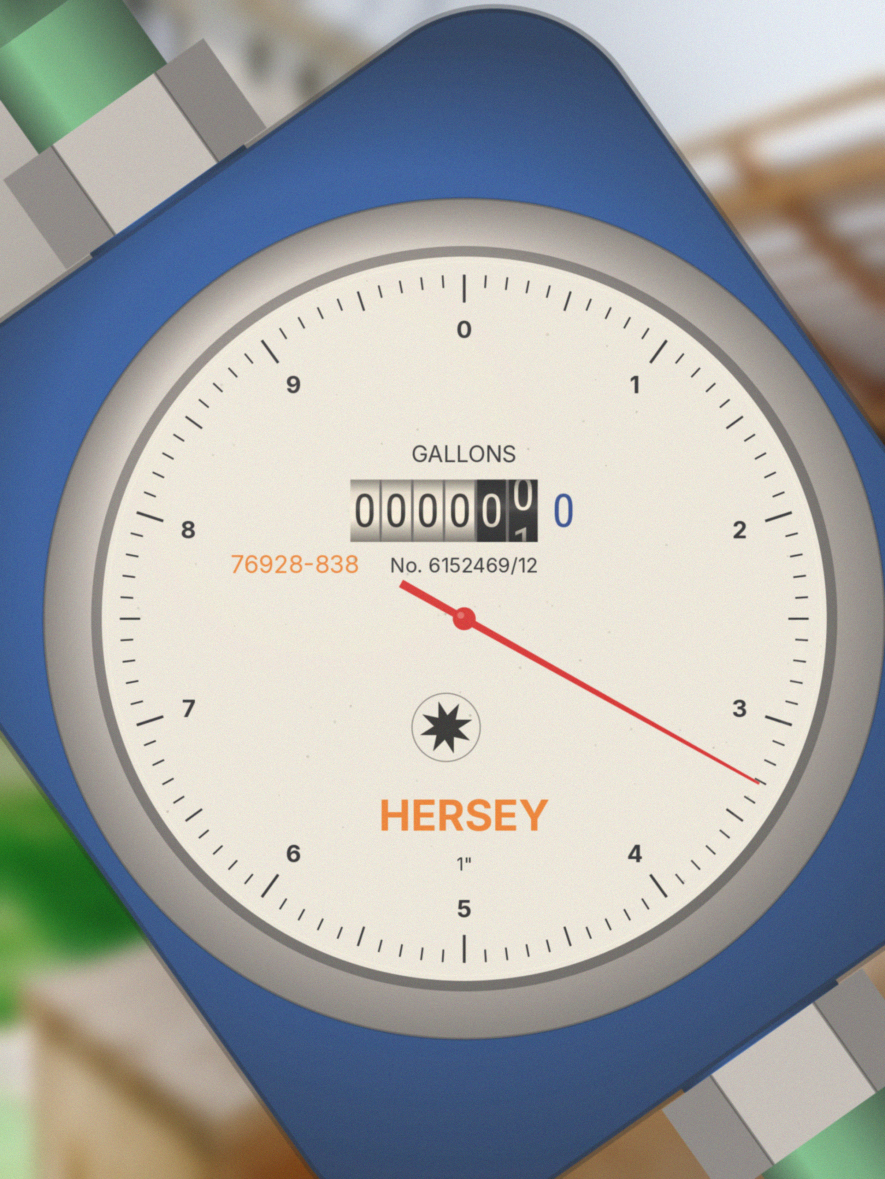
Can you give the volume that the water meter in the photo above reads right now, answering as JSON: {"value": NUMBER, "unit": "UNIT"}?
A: {"value": 3.3, "unit": "gal"}
